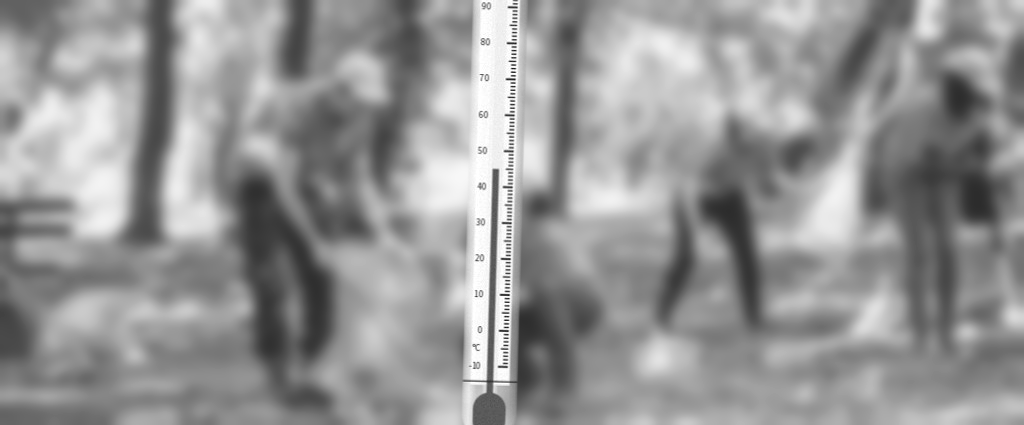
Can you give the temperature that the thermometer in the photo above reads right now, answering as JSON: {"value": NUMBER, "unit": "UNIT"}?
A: {"value": 45, "unit": "°C"}
